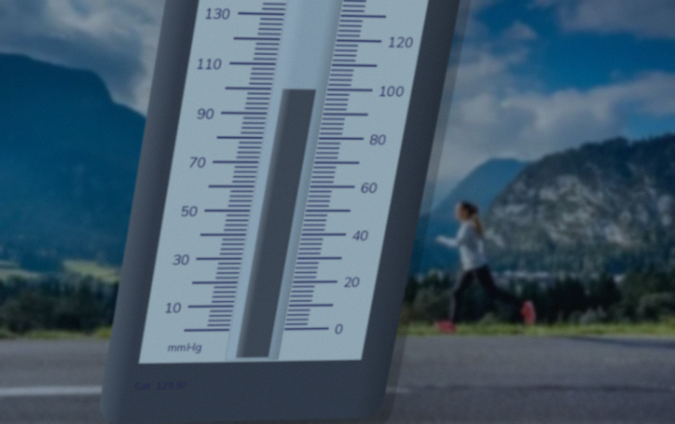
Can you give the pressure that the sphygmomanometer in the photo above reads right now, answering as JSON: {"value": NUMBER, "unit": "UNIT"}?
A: {"value": 100, "unit": "mmHg"}
